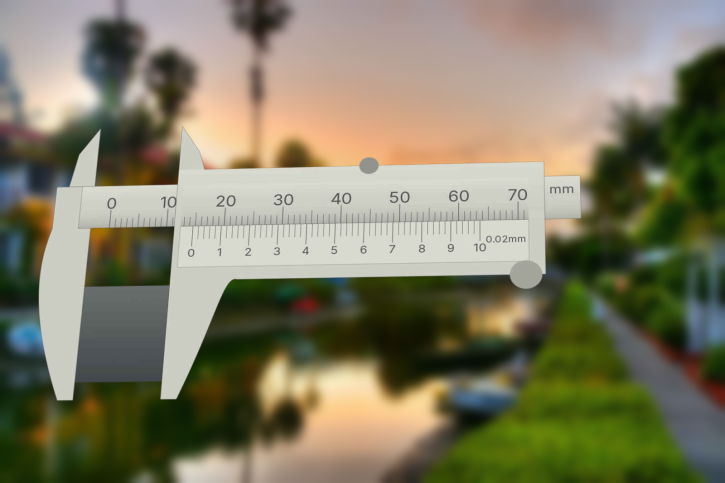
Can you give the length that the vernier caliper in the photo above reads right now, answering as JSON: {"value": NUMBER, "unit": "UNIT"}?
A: {"value": 14.6, "unit": "mm"}
